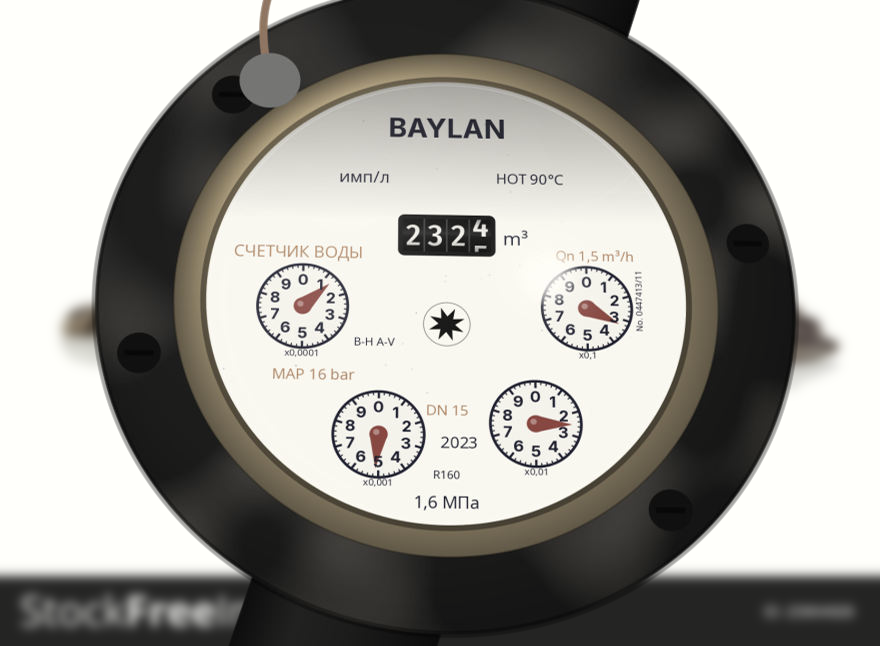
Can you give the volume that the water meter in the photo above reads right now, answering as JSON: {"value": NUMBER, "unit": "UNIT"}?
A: {"value": 2324.3251, "unit": "m³"}
